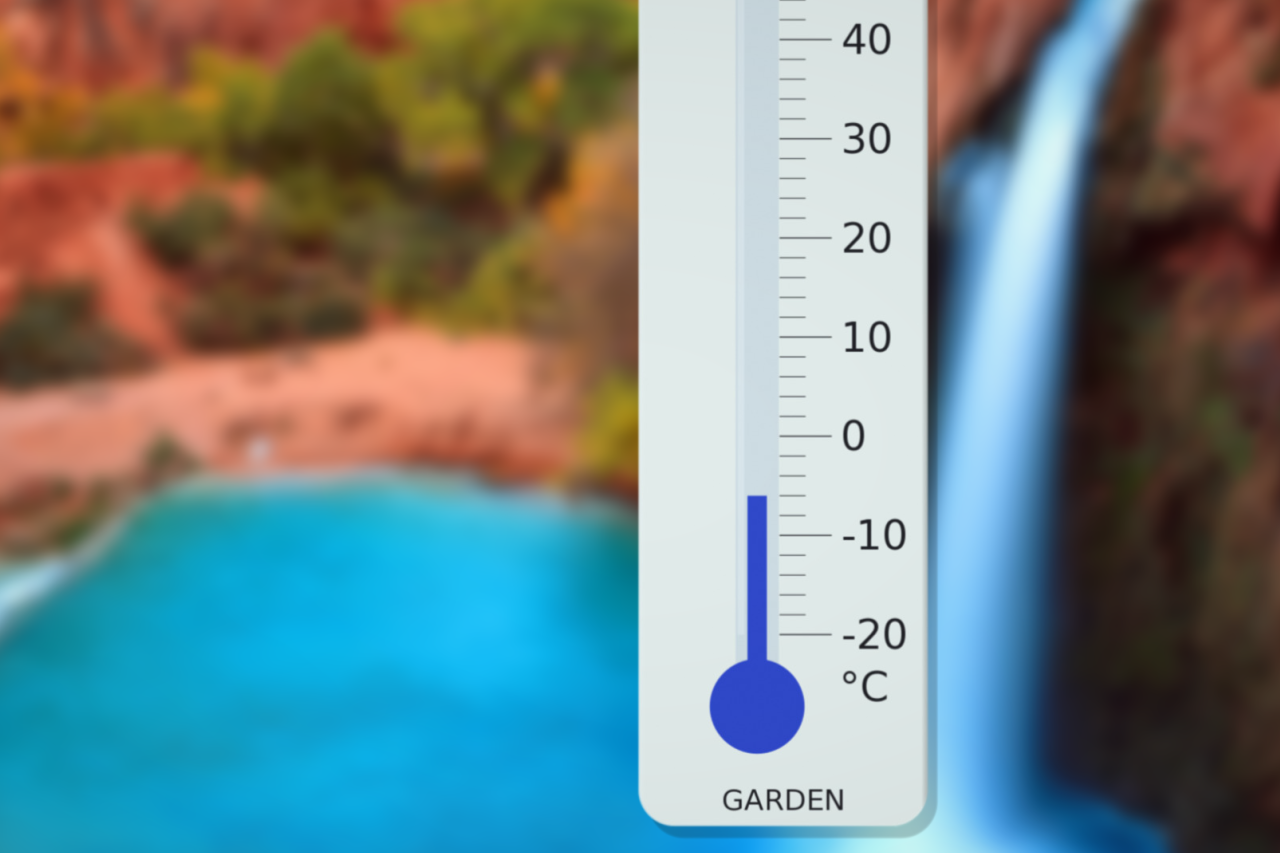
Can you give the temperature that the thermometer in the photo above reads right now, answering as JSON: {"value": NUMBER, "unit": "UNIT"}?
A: {"value": -6, "unit": "°C"}
